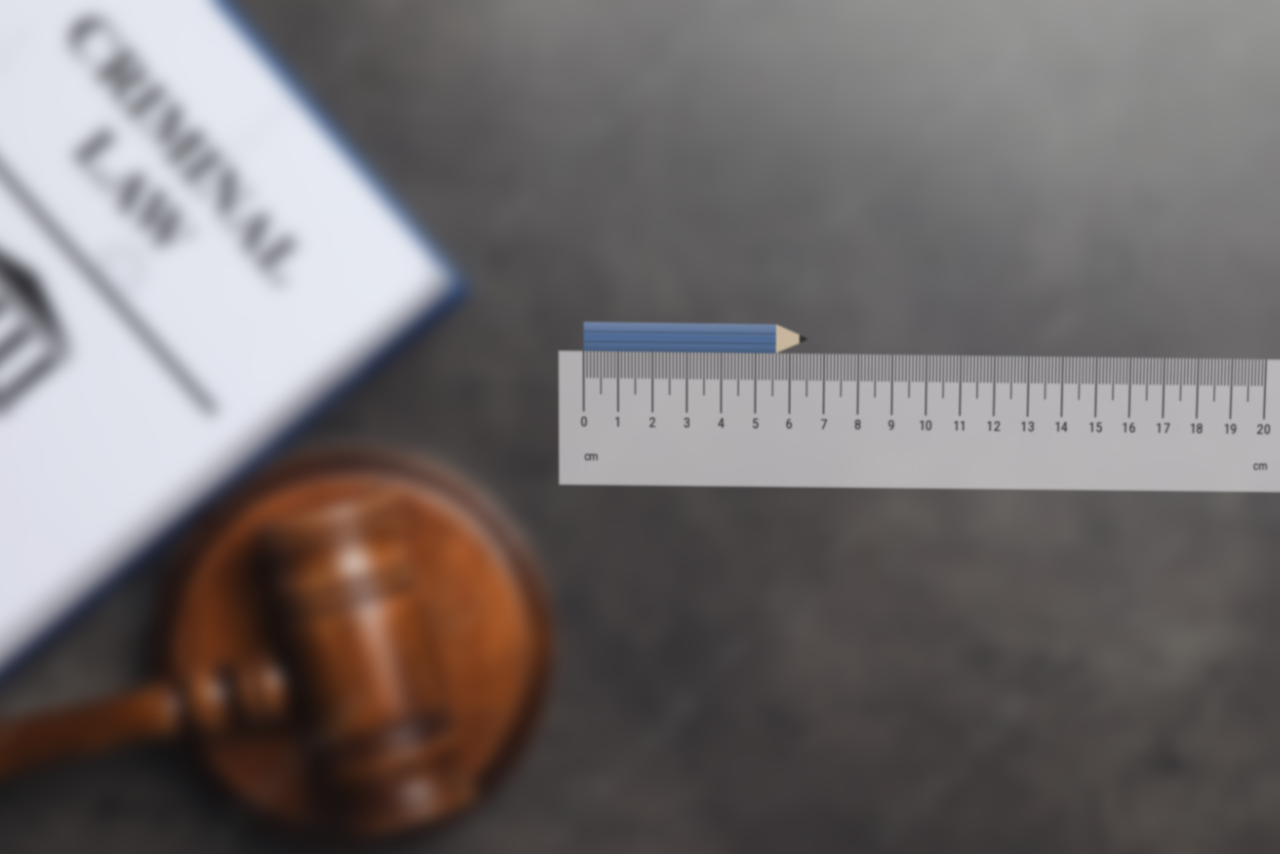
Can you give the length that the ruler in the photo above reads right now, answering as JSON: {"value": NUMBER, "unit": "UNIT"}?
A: {"value": 6.5, "unit": "cm"}
